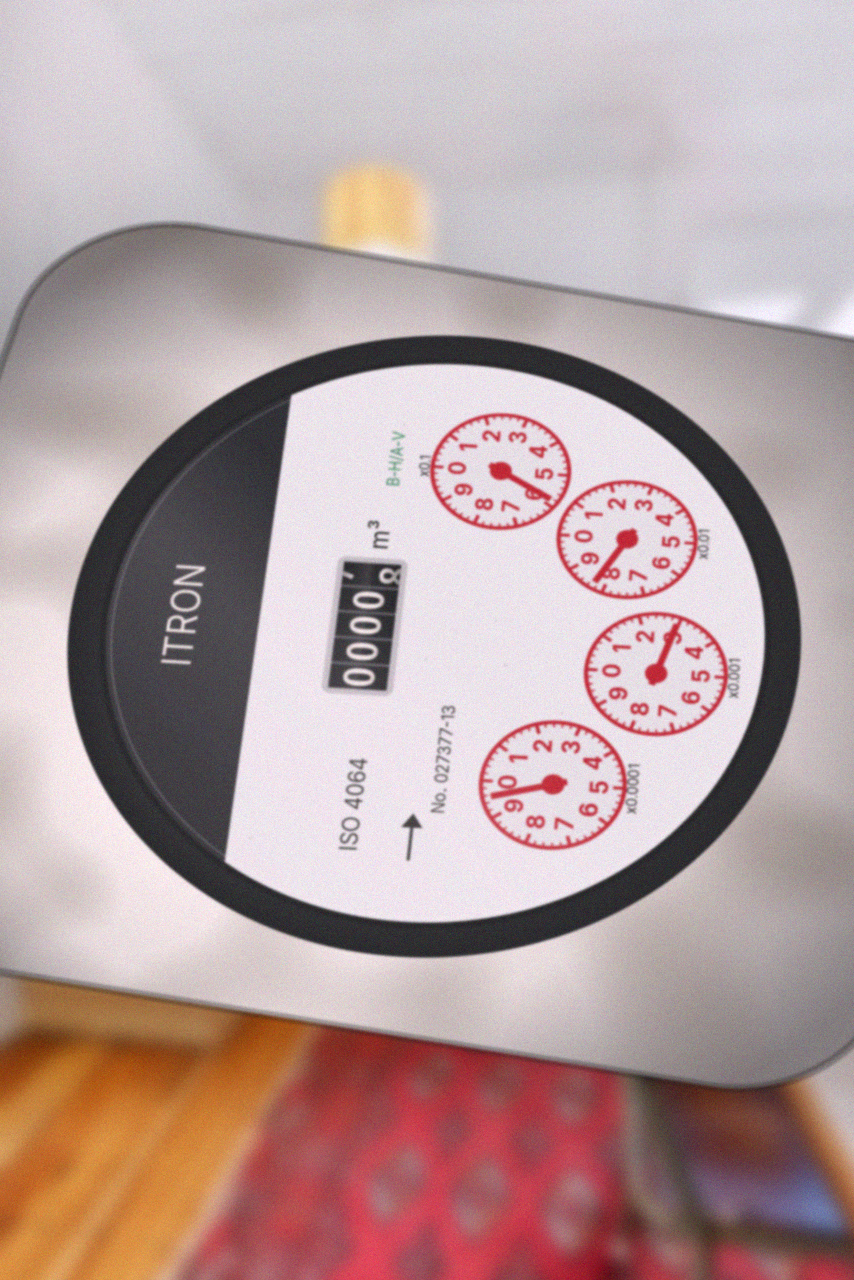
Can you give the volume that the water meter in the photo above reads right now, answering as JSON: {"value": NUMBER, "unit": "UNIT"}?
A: {"value": 7.5829, "unit": "m³"}
